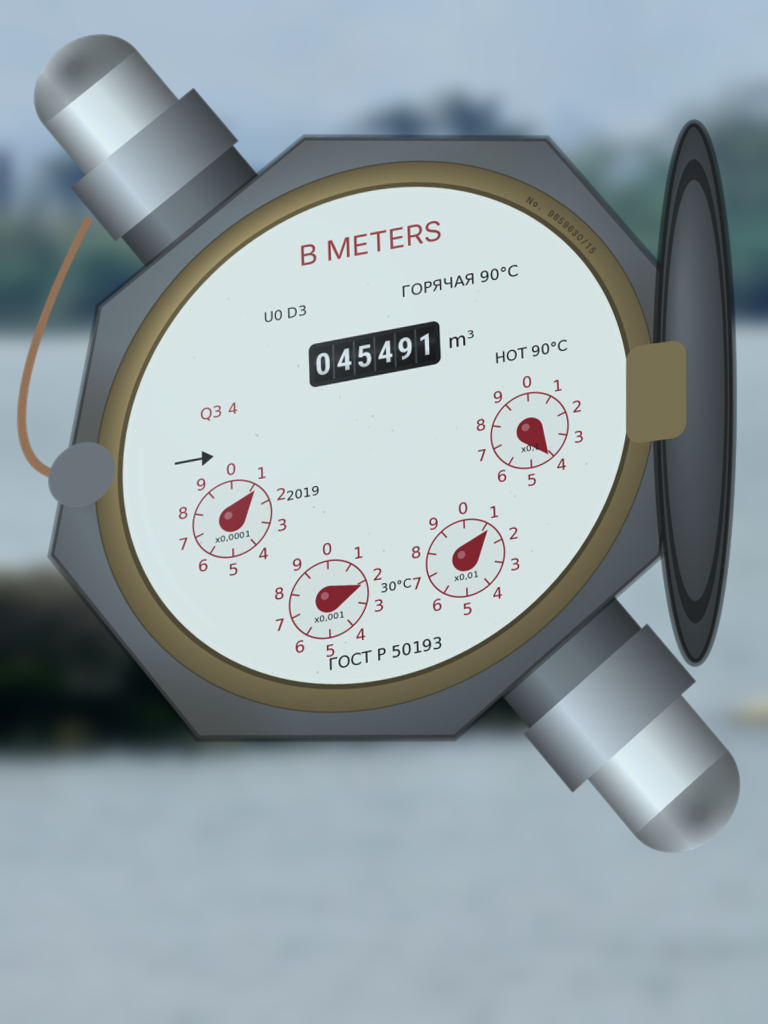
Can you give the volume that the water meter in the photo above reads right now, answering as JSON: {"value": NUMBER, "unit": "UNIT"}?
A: {"value": 45491.4121, "unit": "m³"}
